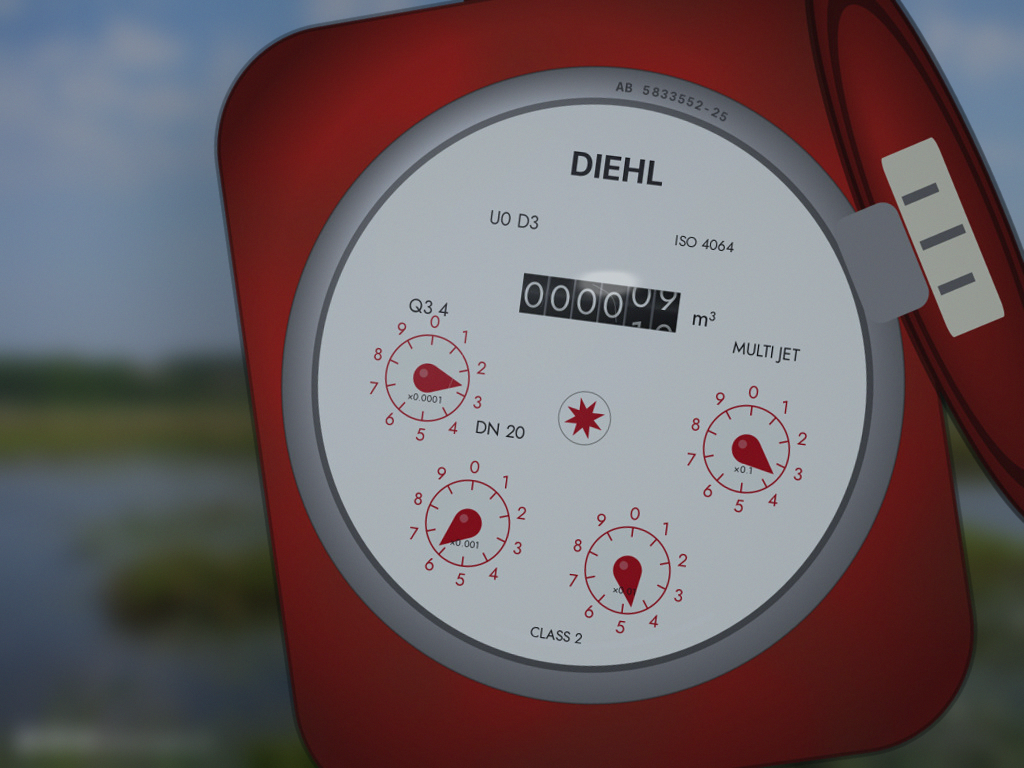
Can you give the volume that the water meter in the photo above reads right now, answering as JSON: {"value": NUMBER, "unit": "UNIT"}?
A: {"value": 9.3462, "unit": "m³"}
